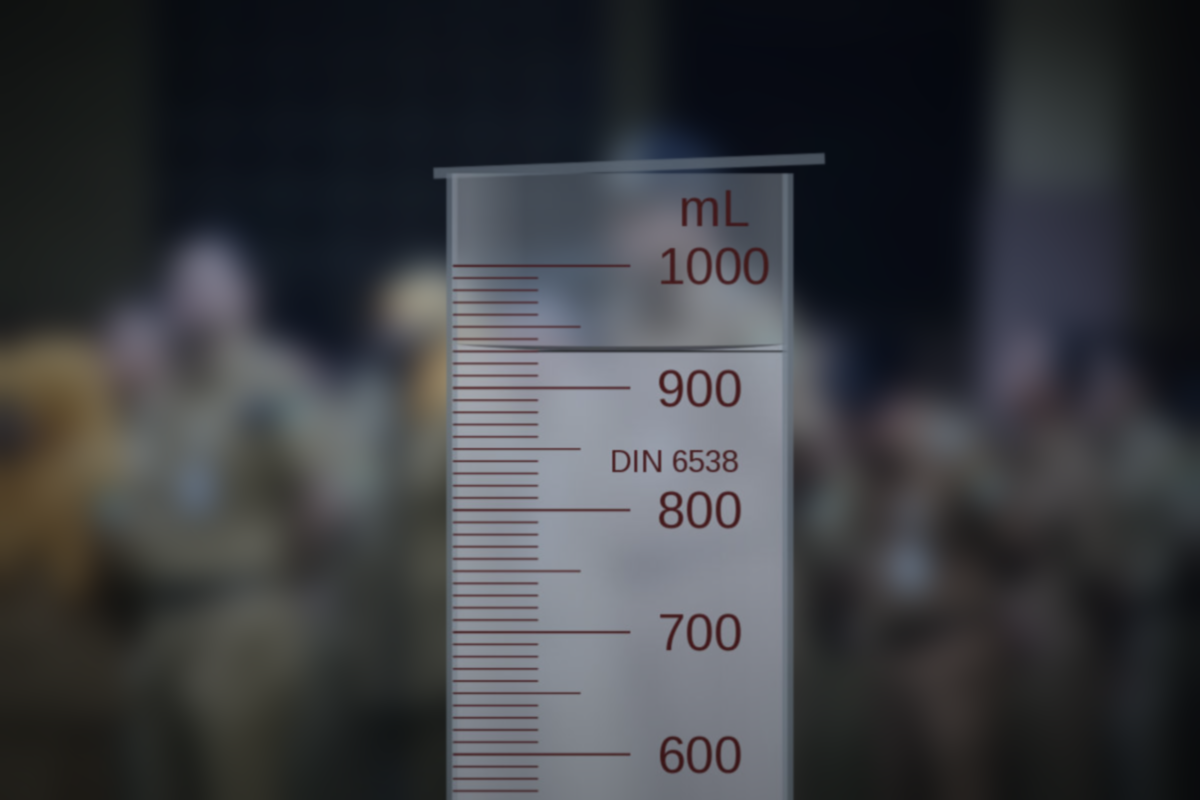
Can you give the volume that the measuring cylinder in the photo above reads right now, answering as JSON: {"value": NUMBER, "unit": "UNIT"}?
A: {"value": 930, "unit": "mL"}
